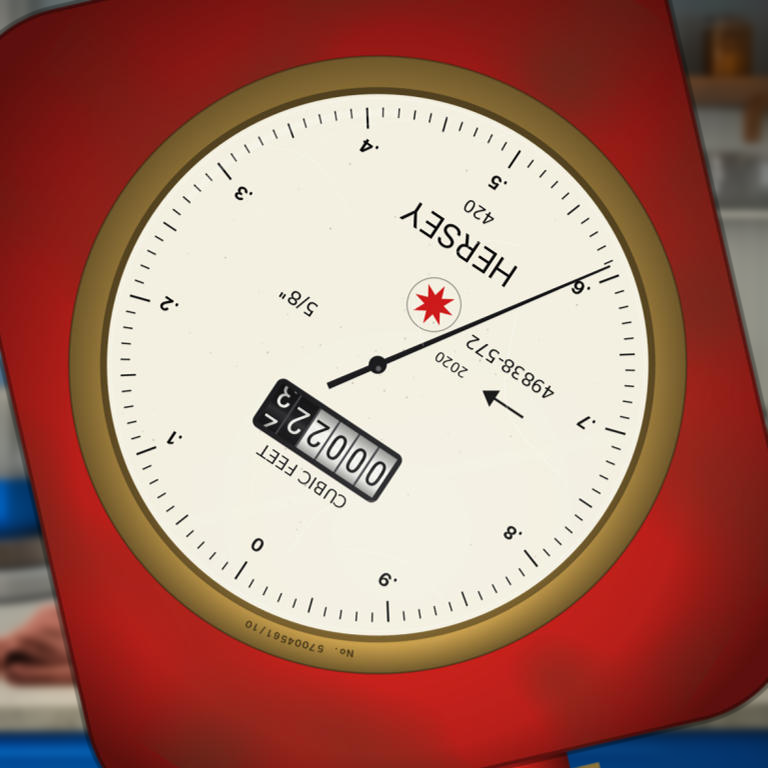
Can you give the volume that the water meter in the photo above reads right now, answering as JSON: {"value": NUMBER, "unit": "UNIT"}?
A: {"value": 222.59, "unit": "ft³"}
